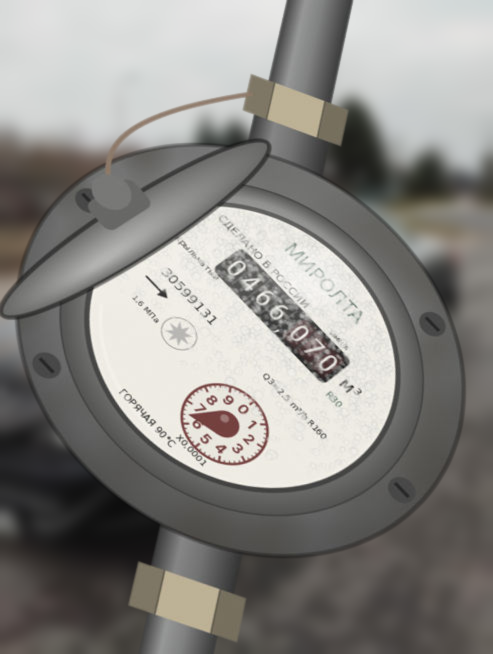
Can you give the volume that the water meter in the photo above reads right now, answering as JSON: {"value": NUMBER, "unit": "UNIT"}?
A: {"value": 466.0706, "unit": "m³"}
